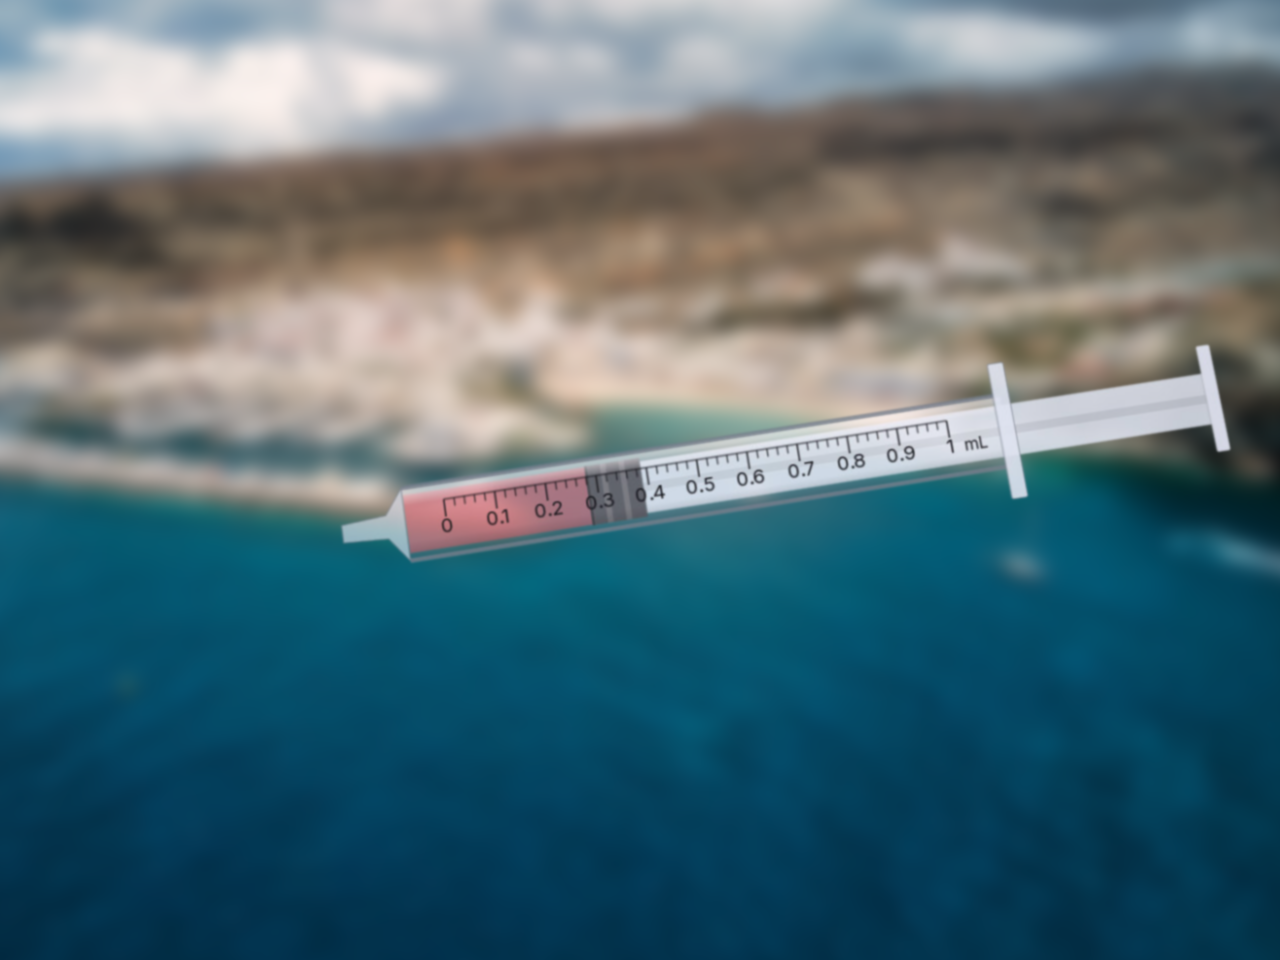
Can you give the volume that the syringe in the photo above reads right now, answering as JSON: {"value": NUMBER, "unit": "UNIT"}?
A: {"value": 0.28, "unit": "mL"}
